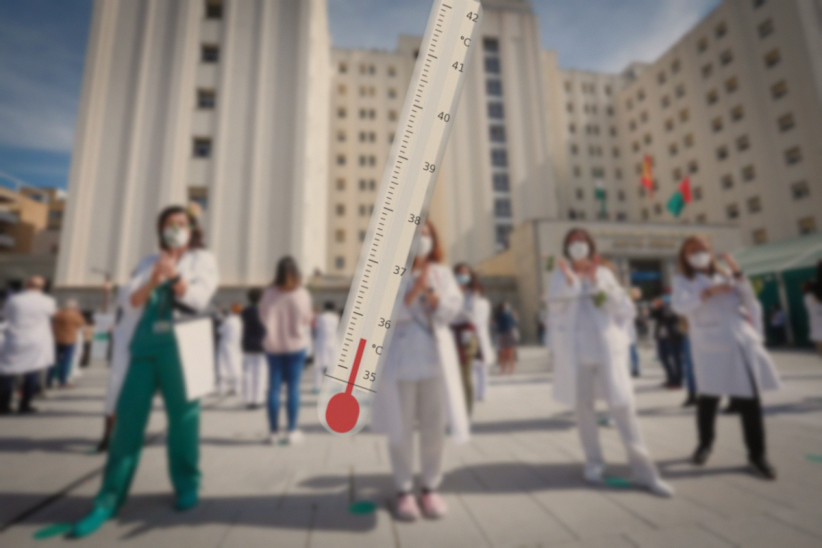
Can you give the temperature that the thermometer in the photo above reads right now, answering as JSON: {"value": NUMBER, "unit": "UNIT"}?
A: {"value": 35.6, "unit": "°C"}
